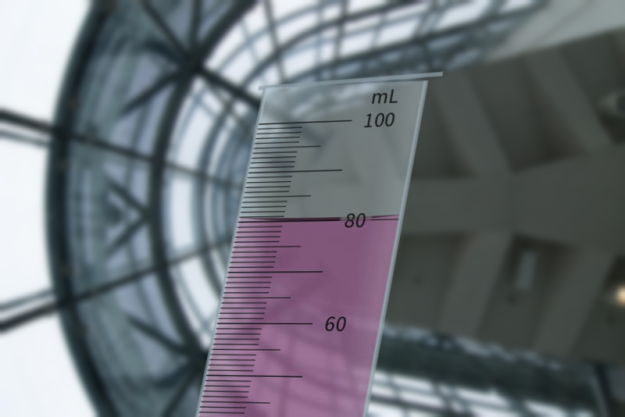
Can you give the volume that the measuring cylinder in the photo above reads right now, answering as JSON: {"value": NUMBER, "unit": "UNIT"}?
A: {"value": 80, "unit": "mL"}
